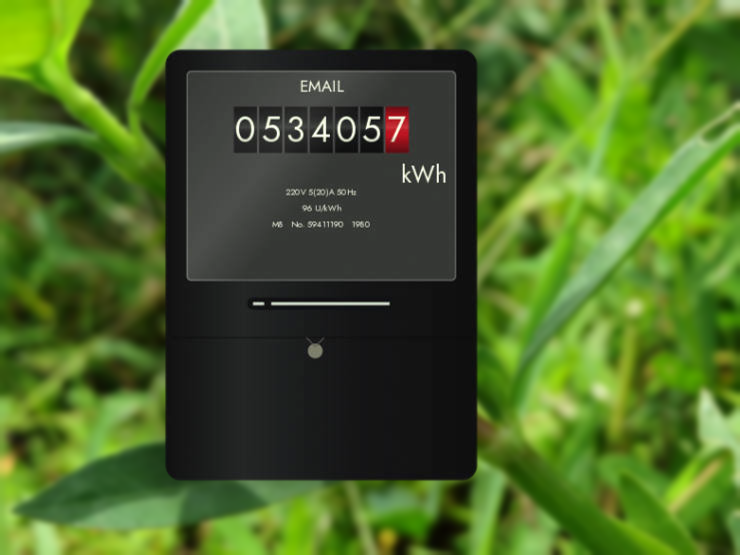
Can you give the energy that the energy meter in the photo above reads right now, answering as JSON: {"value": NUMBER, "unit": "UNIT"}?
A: {"value": 53405.7, "unit": "kWh"}
